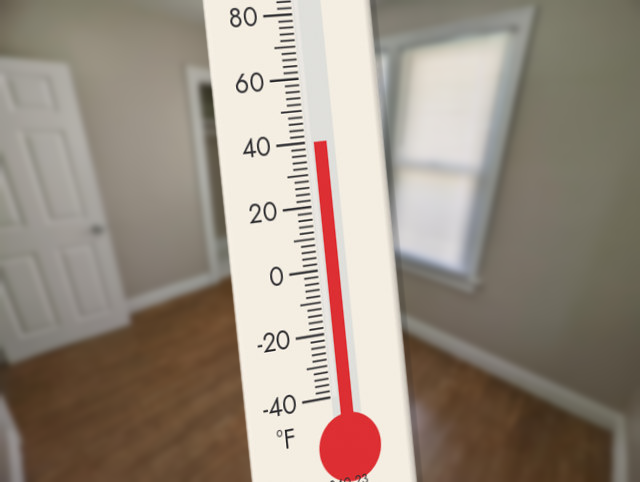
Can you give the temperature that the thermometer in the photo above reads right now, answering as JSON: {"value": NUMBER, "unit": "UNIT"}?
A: {"value": 40, "unit": "°F"}
